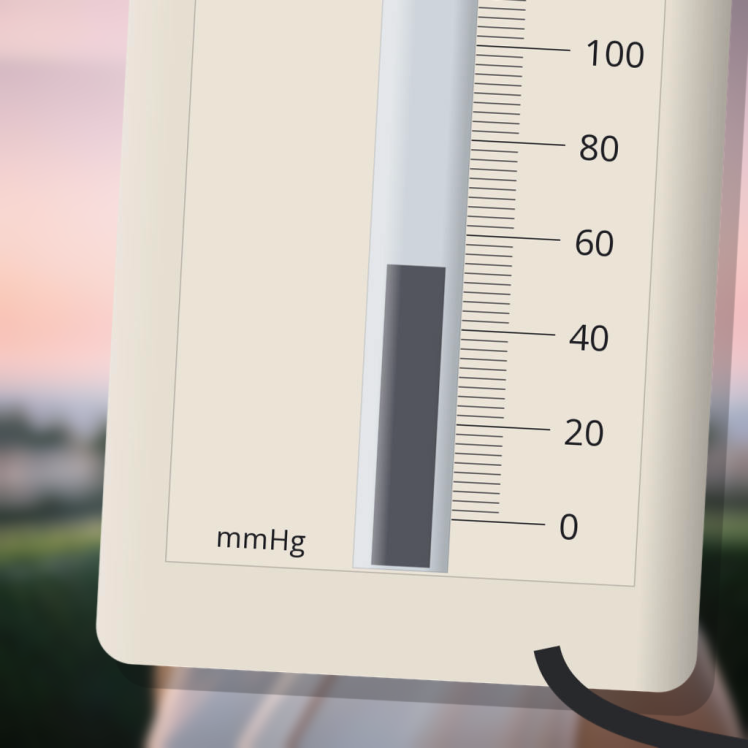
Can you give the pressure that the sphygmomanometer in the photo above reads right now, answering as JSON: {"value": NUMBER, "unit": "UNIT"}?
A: {"value": 53, "unit": "mmHg"}
